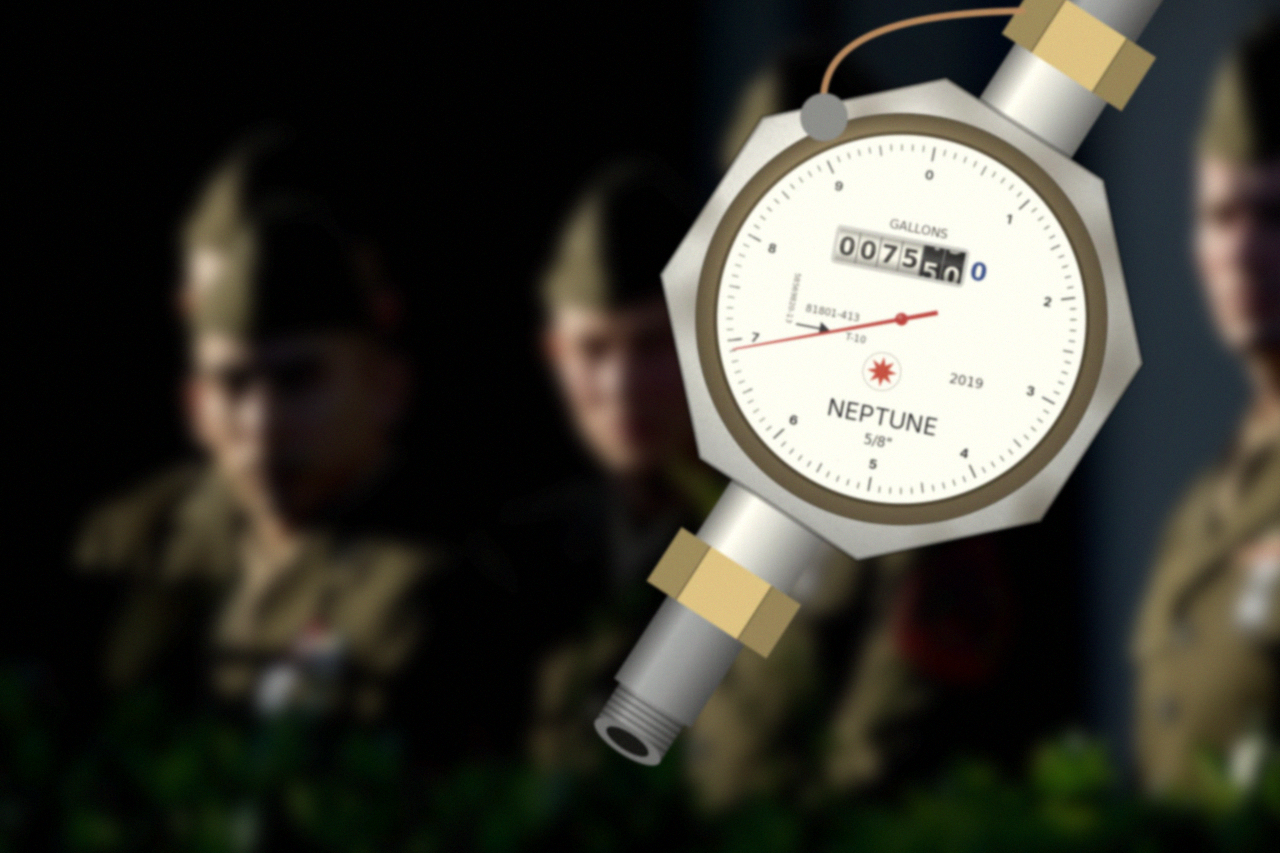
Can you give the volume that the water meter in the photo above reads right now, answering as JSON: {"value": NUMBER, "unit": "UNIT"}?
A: {"value": 75496.9, "unit": "gal"}
